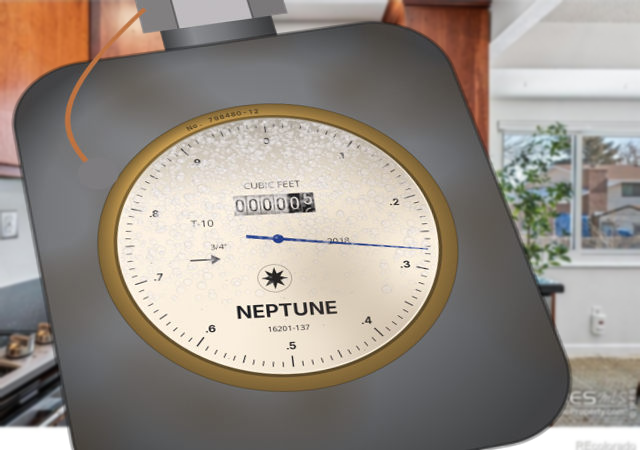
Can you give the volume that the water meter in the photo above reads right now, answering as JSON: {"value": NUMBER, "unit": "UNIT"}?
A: {"value": 5.27, "unit": "ft³"}
